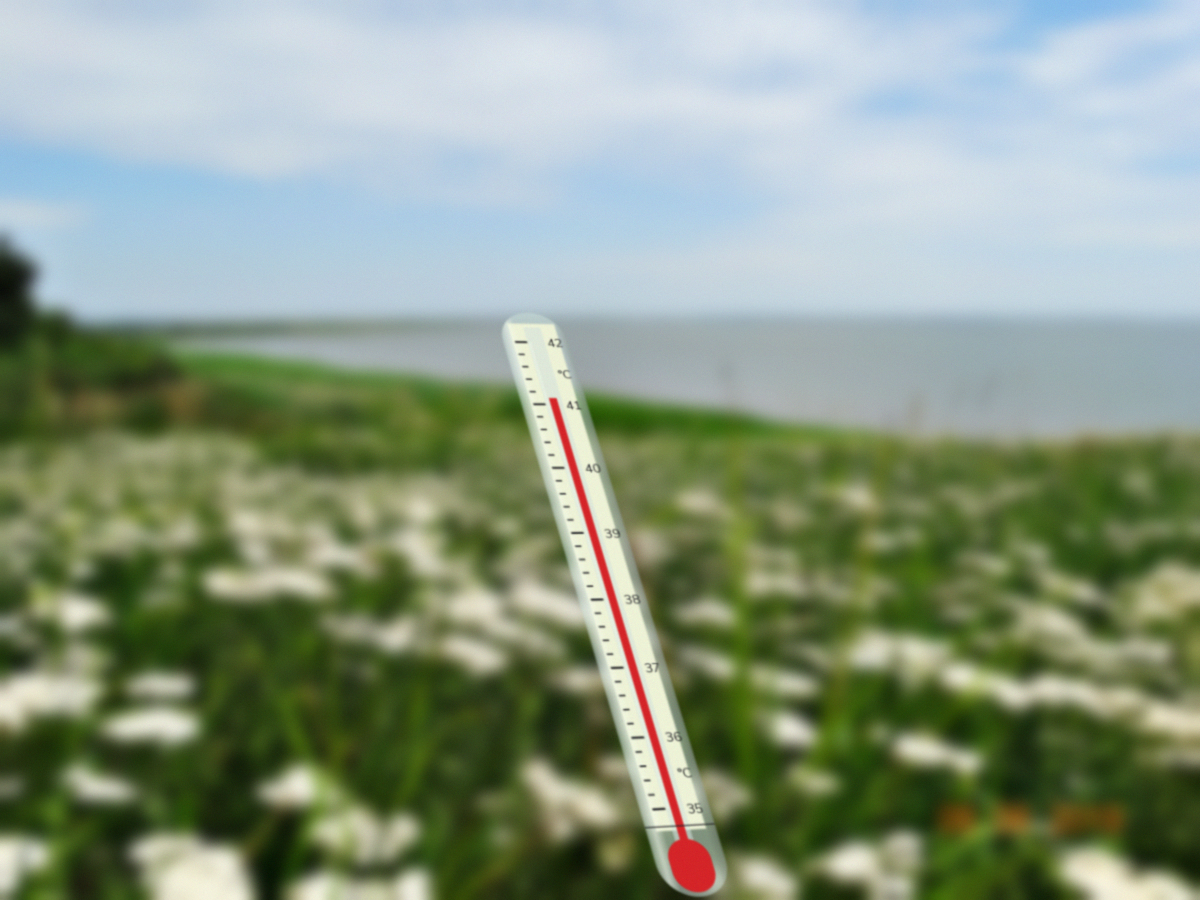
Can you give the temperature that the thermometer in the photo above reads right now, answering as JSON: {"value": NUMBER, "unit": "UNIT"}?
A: {"value": 41.1, "unit": "°C"}
